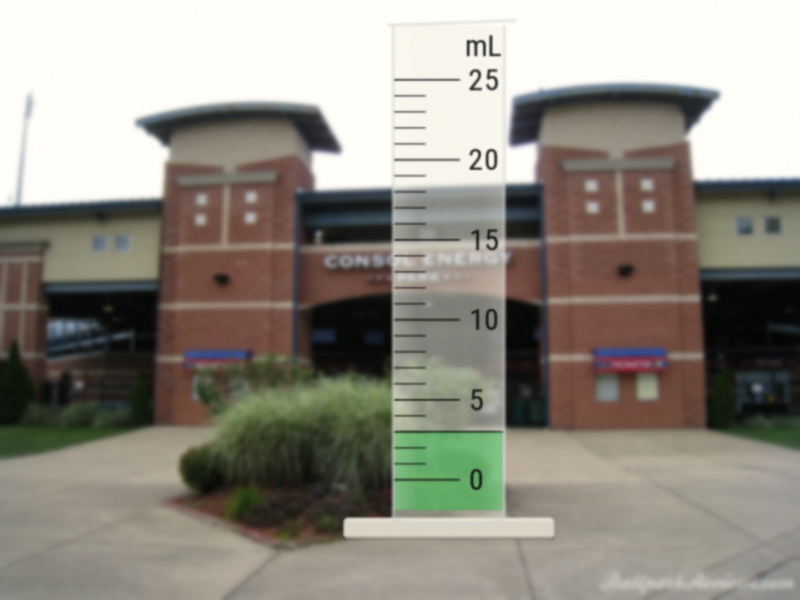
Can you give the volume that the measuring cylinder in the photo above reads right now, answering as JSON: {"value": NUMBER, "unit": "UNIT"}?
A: {"value": 3, "unit": "mL"}
